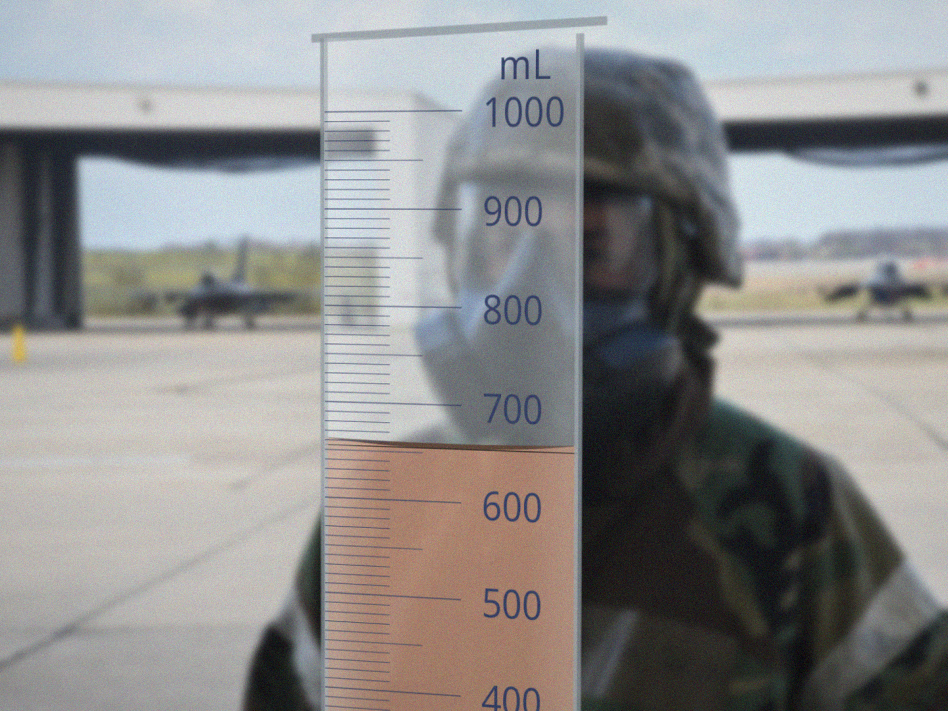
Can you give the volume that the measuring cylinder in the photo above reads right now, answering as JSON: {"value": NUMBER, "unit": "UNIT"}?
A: {"value": 655, "unit": "mL"}
